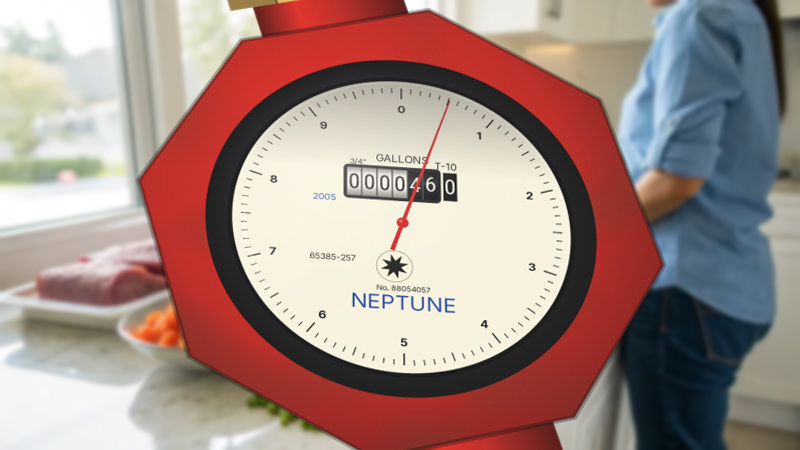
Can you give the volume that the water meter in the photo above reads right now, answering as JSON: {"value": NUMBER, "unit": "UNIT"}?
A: {"value": 460.5, "unit": "gal"}
